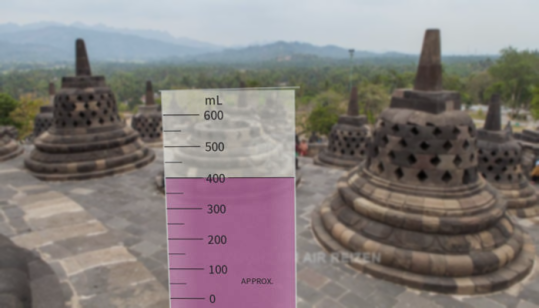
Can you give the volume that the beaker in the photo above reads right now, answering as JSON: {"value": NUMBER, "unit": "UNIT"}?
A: {"value": 400, "unit": "mL"}
